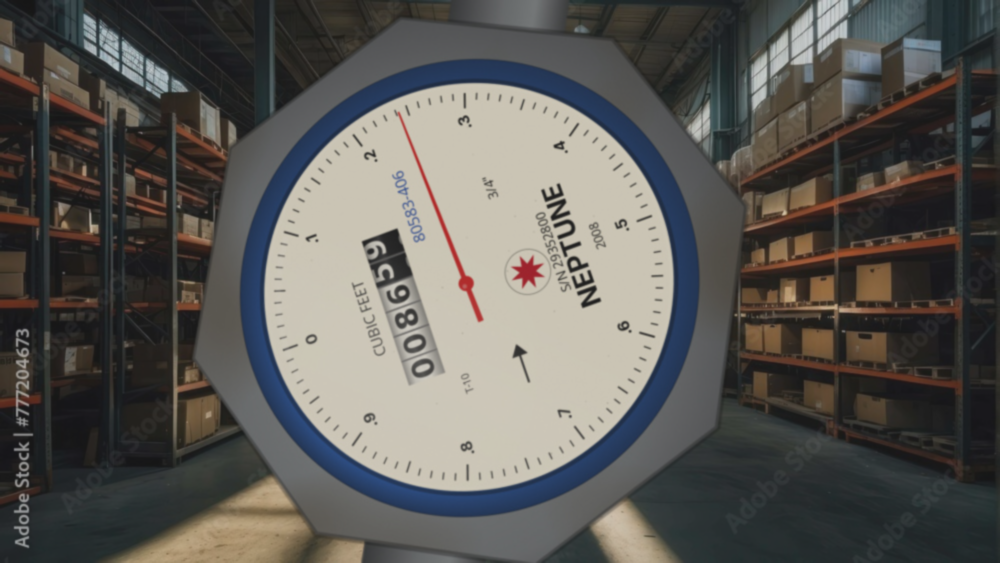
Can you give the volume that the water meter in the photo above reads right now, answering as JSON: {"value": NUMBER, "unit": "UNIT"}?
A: {"value": 8659.24, "unit": "ft³"}
